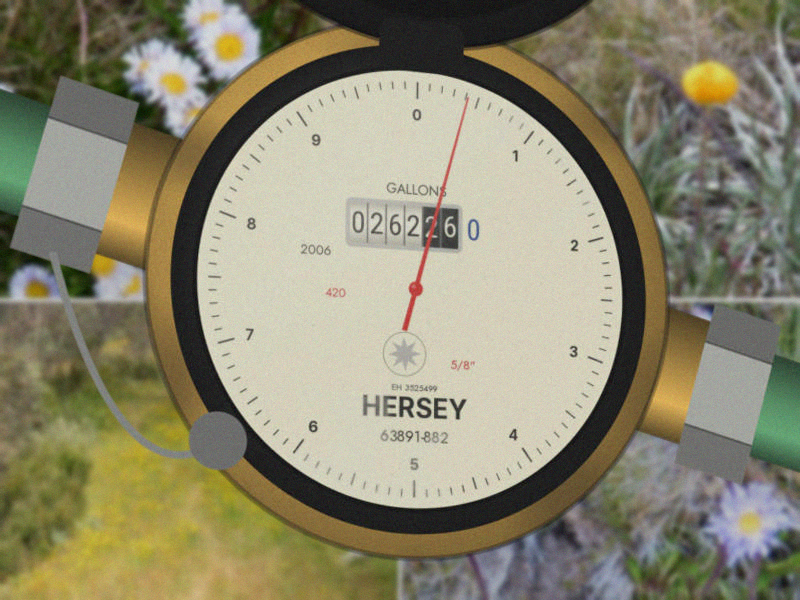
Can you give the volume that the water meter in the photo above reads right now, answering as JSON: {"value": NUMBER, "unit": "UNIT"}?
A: {"value": 262260.4, "unit": "gal"}
